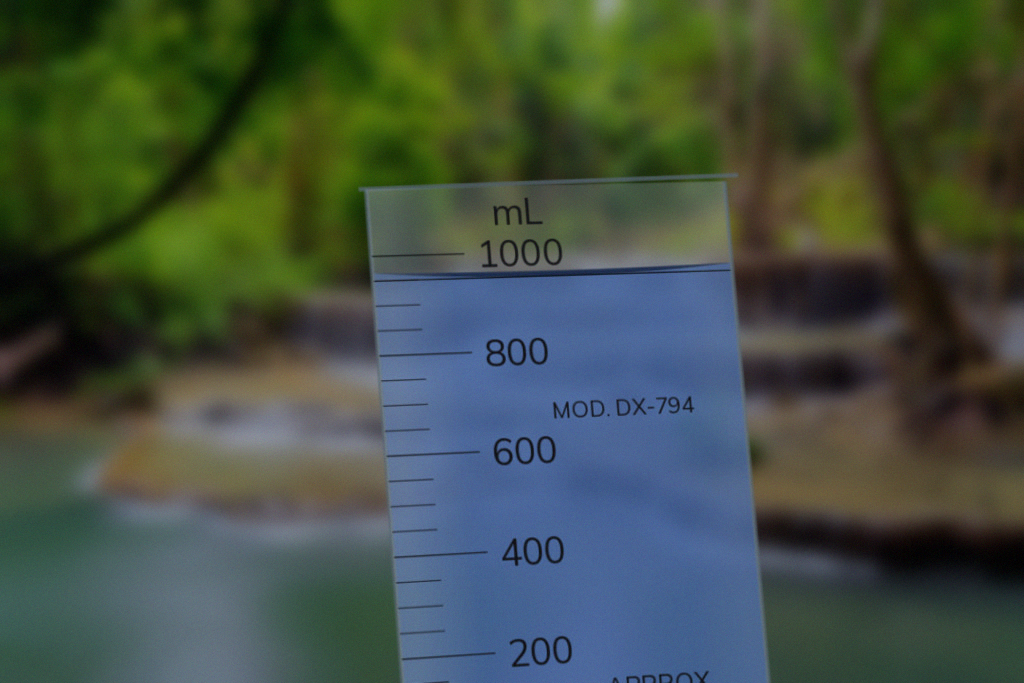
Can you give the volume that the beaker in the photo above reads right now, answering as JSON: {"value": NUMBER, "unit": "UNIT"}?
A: {"value": 950, "unit": "mL"}
